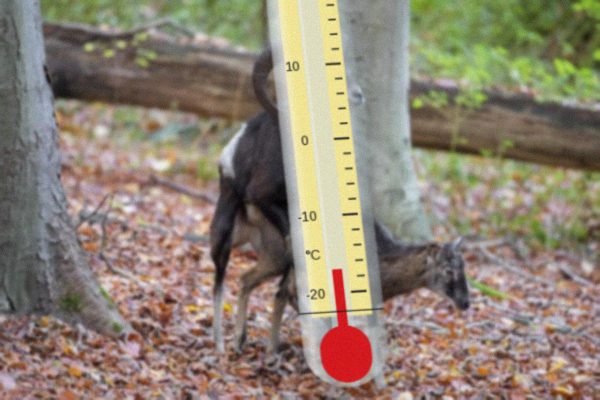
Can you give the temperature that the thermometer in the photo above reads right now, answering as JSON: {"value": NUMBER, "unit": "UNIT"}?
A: {"value": -17, "unit": "°C"}
